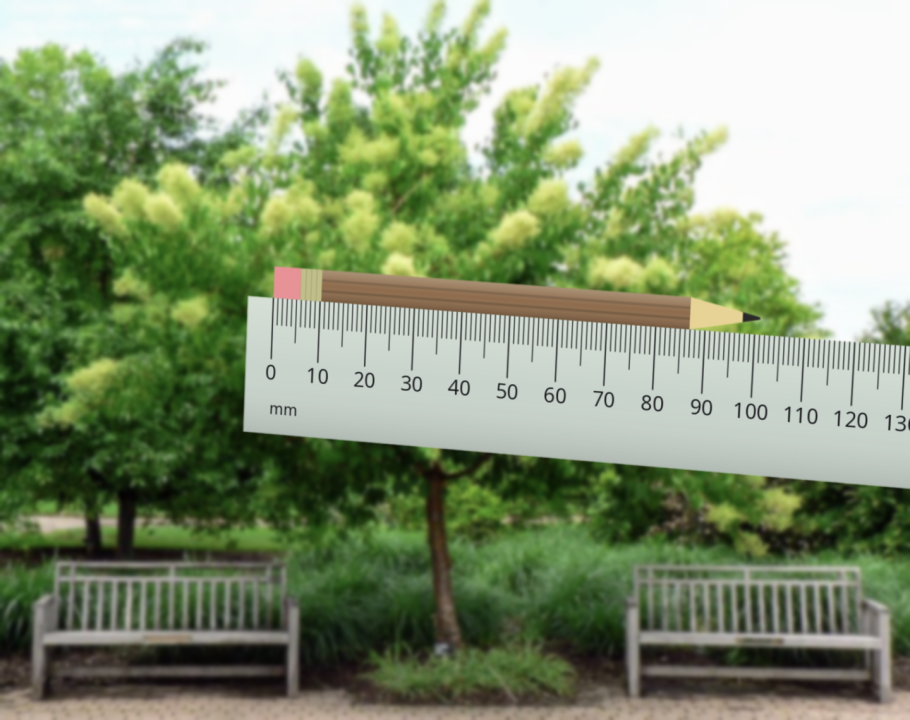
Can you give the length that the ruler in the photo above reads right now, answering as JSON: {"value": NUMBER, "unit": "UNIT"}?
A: {"value": 101, "unit": "mm"}
